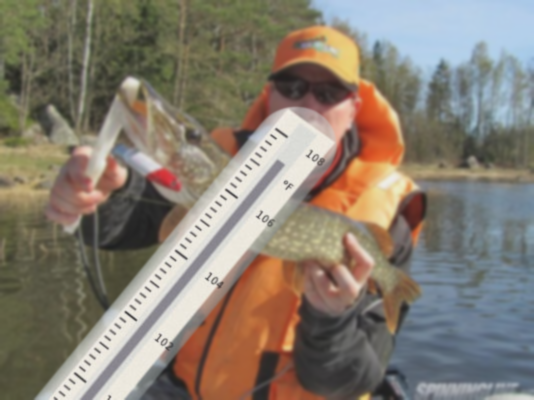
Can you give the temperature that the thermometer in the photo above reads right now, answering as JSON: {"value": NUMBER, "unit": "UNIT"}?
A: {"value": 107.4, "unit": "°F"}
